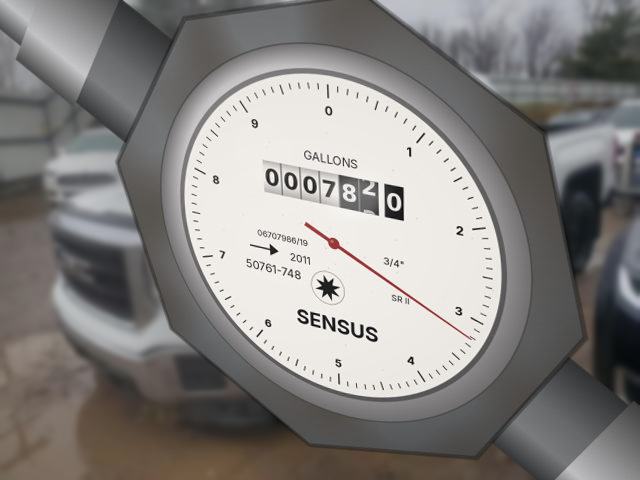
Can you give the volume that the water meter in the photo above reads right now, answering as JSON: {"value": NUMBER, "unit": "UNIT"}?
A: {"value": 7823.2, "unit": "gal"}
